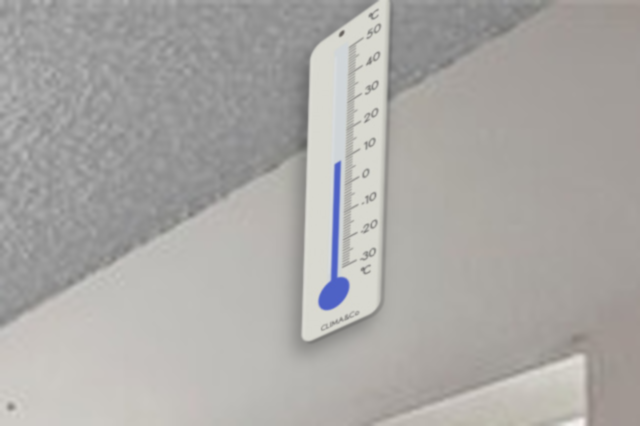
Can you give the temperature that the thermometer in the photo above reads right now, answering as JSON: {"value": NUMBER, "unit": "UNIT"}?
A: {"value": 10, "unit": "°C"}
